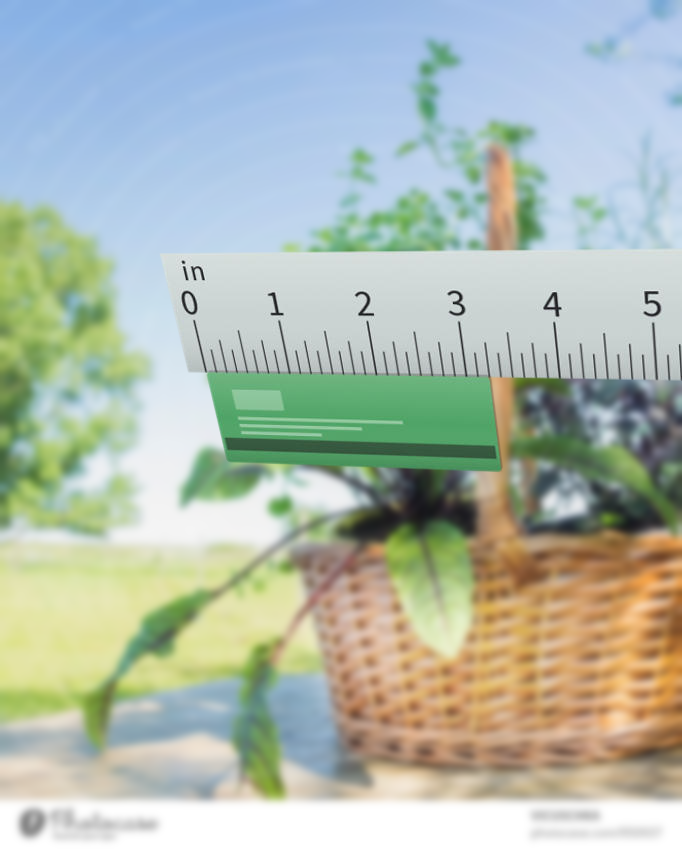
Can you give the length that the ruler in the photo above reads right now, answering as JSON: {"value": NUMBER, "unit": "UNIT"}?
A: {"value": 3.25, "unit": "in"}
